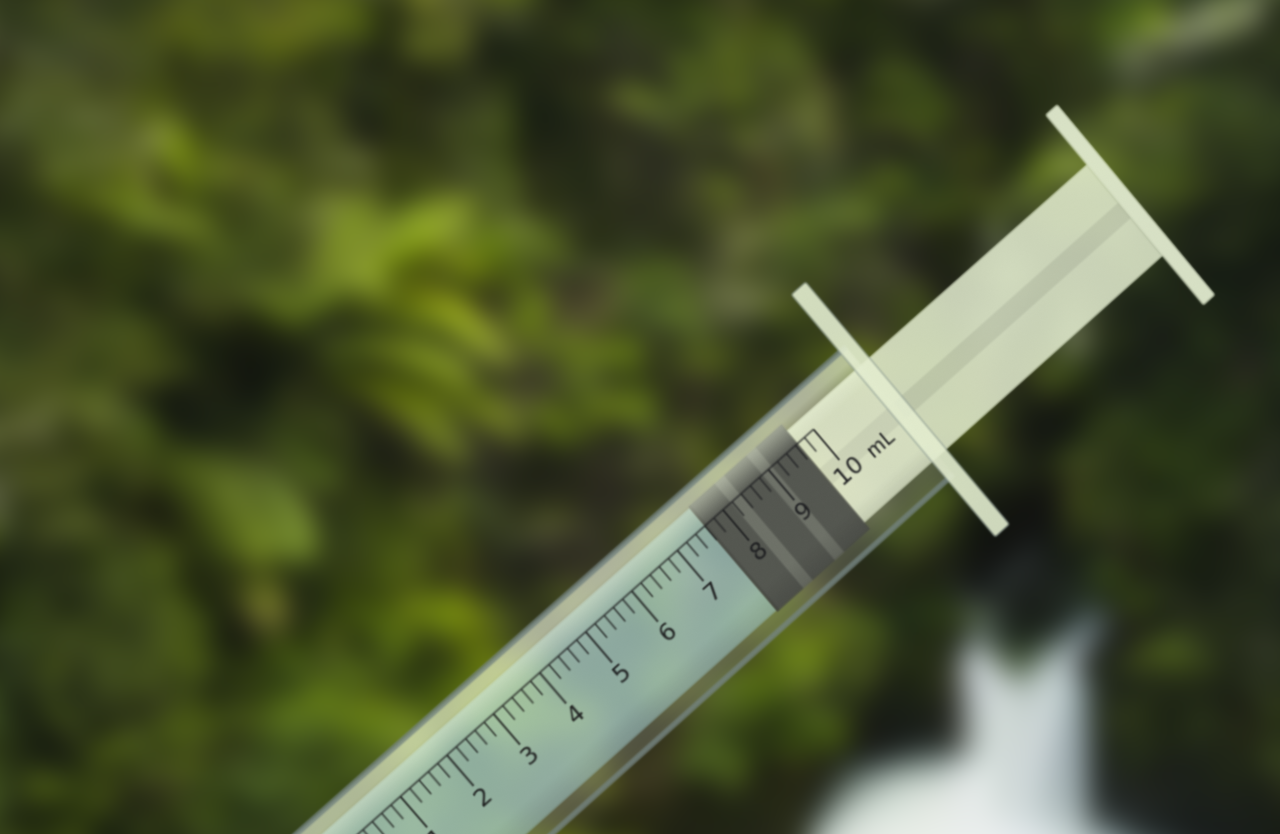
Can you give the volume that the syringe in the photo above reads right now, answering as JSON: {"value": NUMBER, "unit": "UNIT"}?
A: {"value": 7.6, "unit": "mL"}
